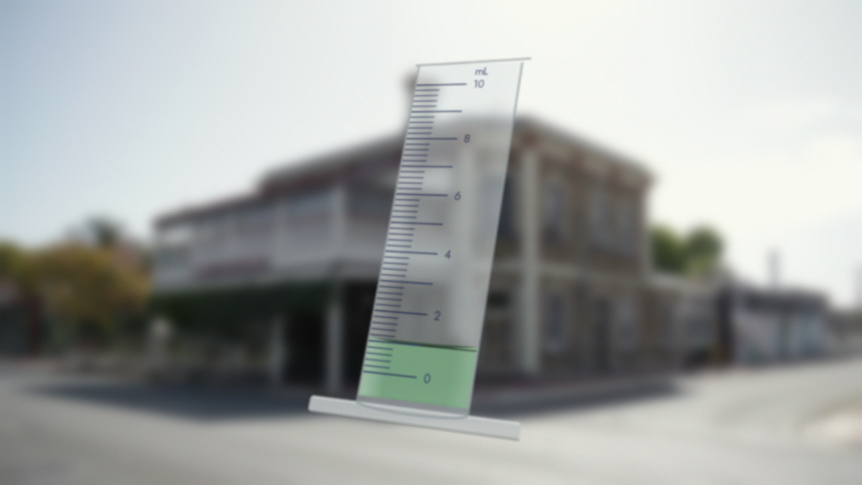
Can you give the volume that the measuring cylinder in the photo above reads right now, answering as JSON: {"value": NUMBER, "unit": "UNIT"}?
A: {"value": 1, "unit": "mL"}
